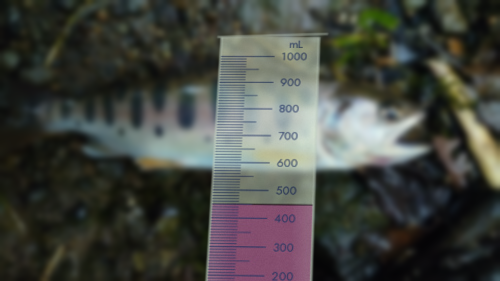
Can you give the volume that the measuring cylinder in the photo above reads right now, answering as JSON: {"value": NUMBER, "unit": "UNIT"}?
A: {"value": 450, "unit": "mL"}
